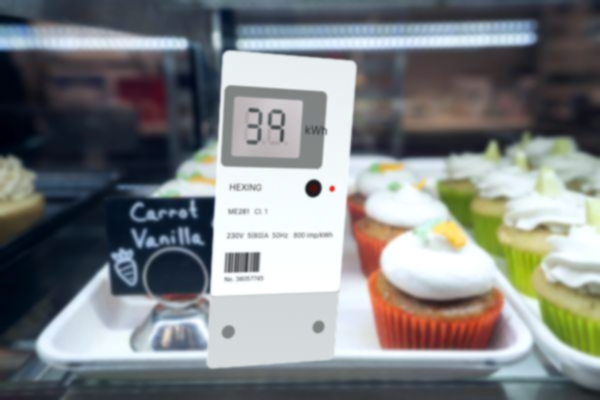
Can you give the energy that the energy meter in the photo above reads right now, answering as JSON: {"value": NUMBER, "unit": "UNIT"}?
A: {"value": 39, "unit": "kWh"}
